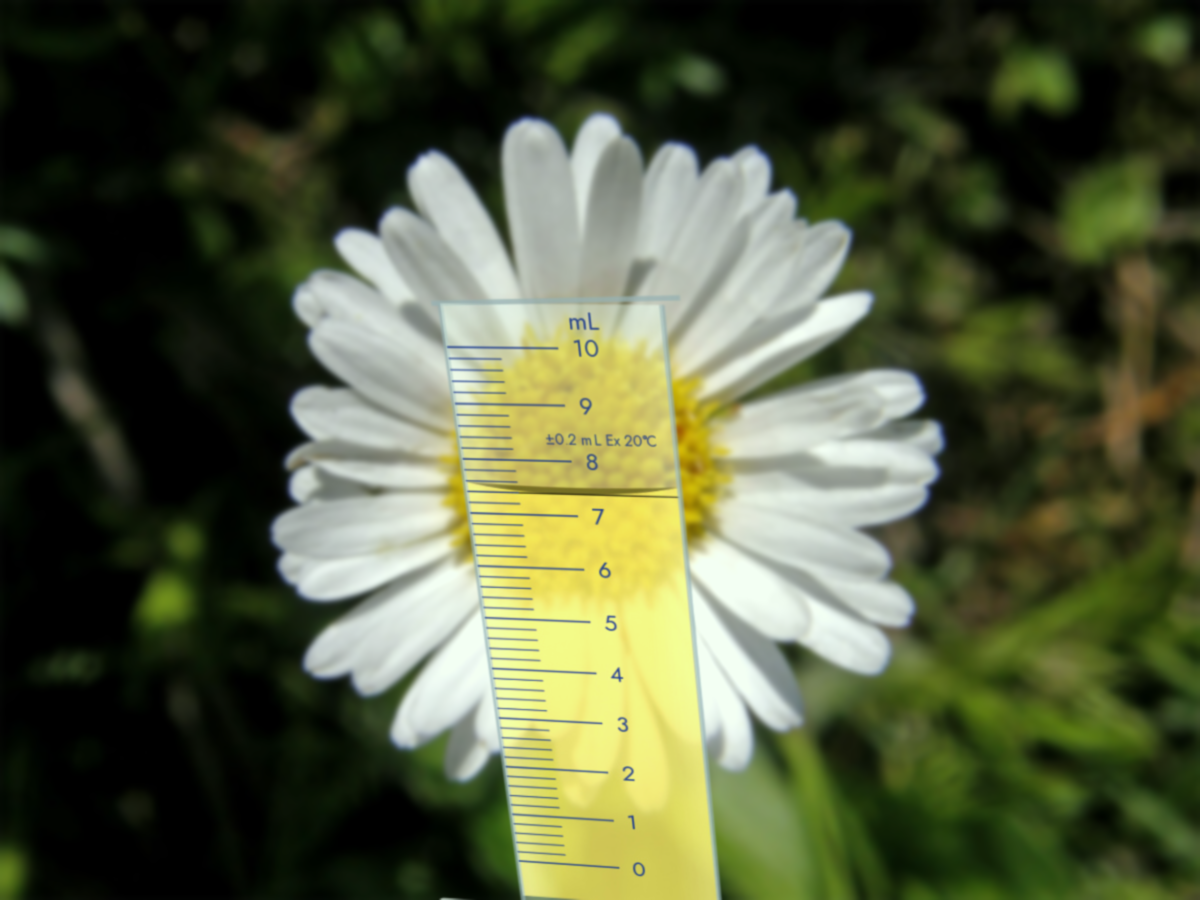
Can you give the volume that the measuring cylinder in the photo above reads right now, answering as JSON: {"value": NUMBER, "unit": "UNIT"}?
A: {"value": 7.4, "unit": "mL"}
